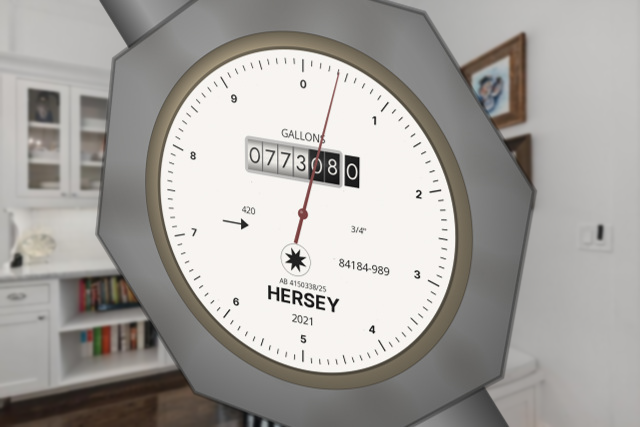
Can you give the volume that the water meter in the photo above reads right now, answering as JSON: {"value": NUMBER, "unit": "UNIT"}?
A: {"value": 773080.4, "unit": "gal"}
